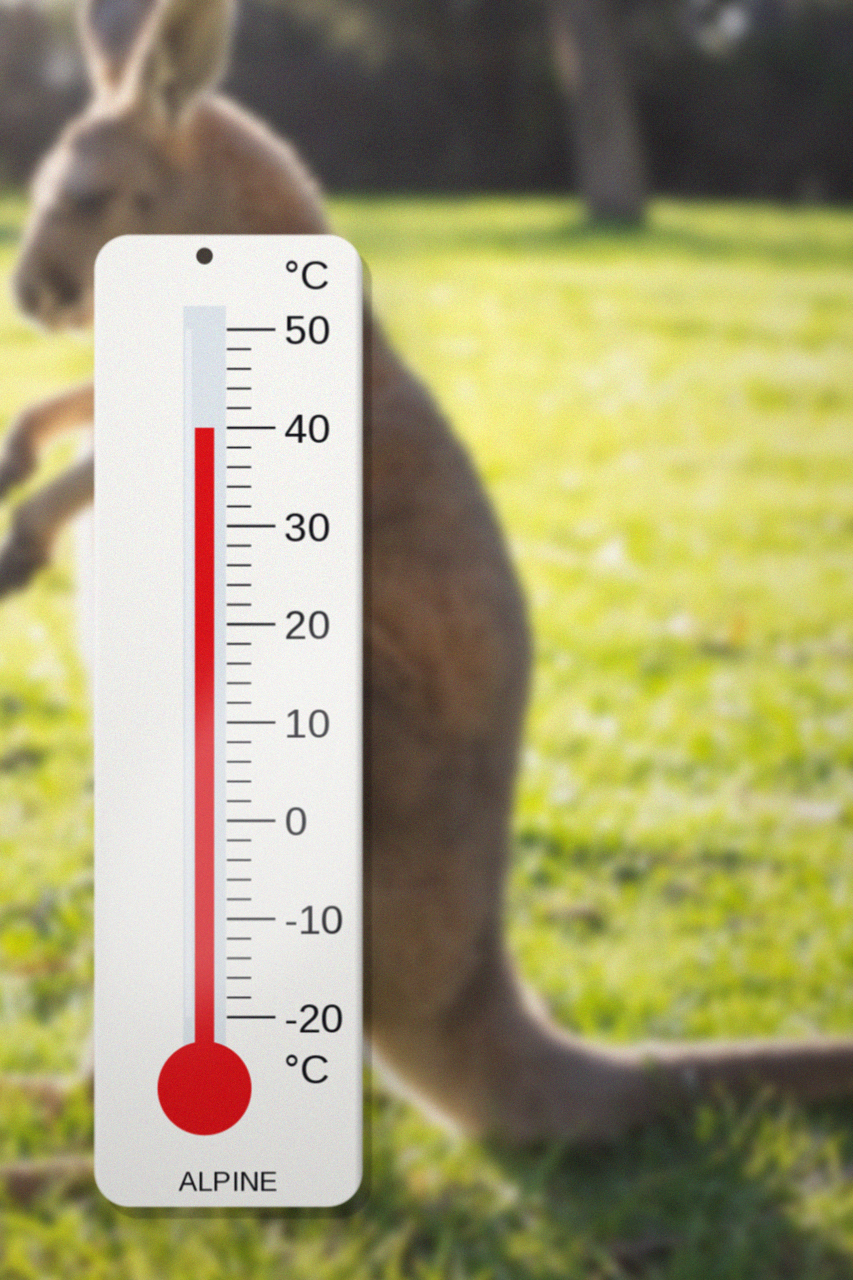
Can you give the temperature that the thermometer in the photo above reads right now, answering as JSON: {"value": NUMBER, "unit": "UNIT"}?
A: {"value": 40, "unit": "°C"}
